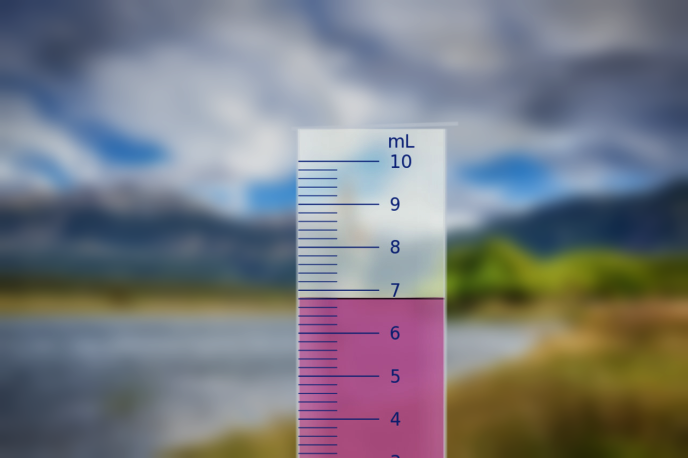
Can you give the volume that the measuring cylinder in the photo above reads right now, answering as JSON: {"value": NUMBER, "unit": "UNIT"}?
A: {"value": 6.8, "unit": "mL"}
